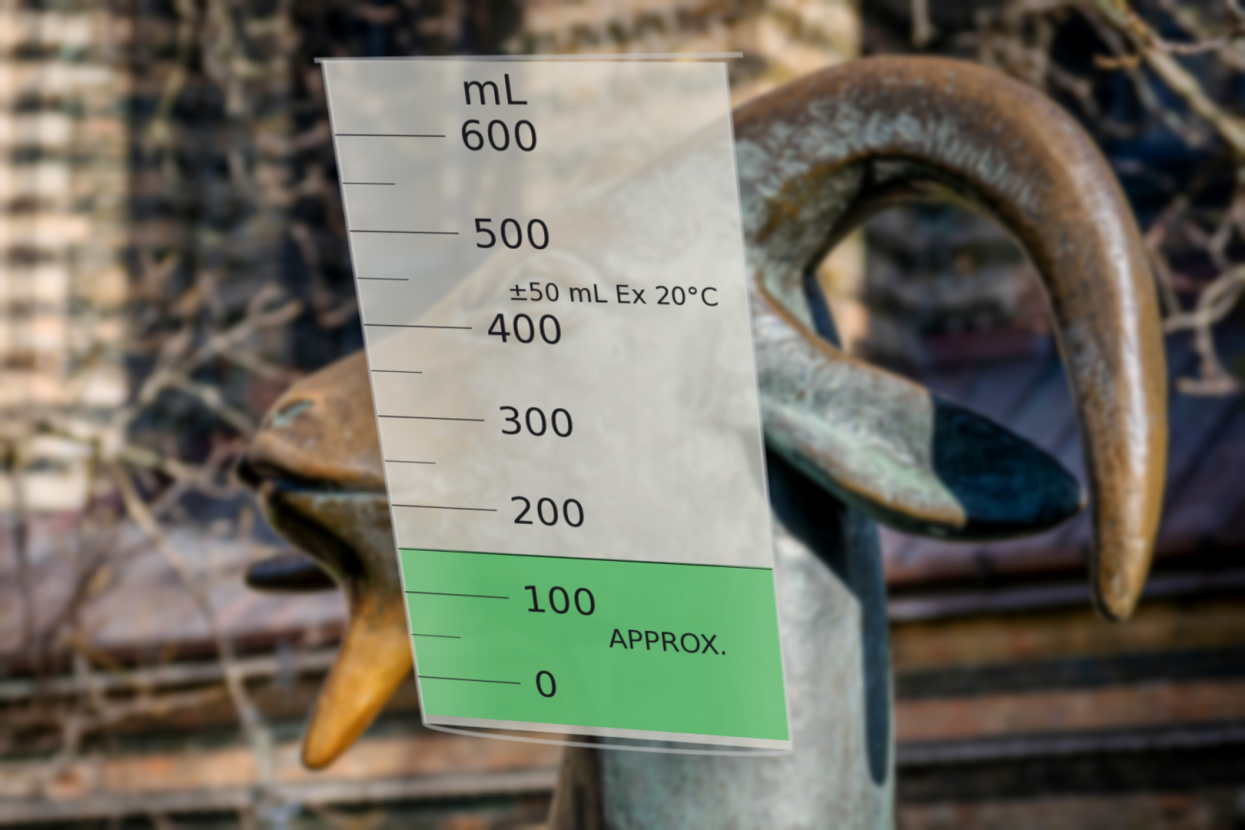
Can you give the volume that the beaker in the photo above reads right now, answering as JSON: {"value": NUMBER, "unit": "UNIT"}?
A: {"value": 150, "unit": "mL"}
